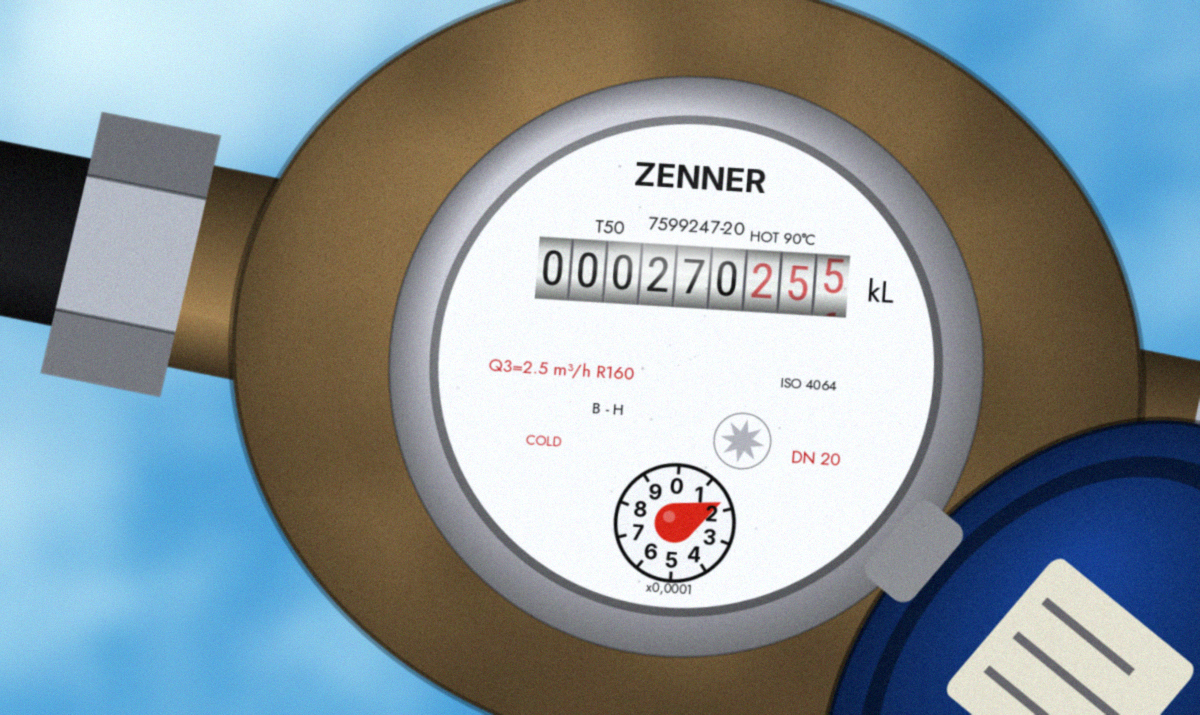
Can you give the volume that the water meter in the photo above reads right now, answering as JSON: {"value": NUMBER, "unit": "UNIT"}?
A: {"value": 270.2551, "unit": "kL"}
